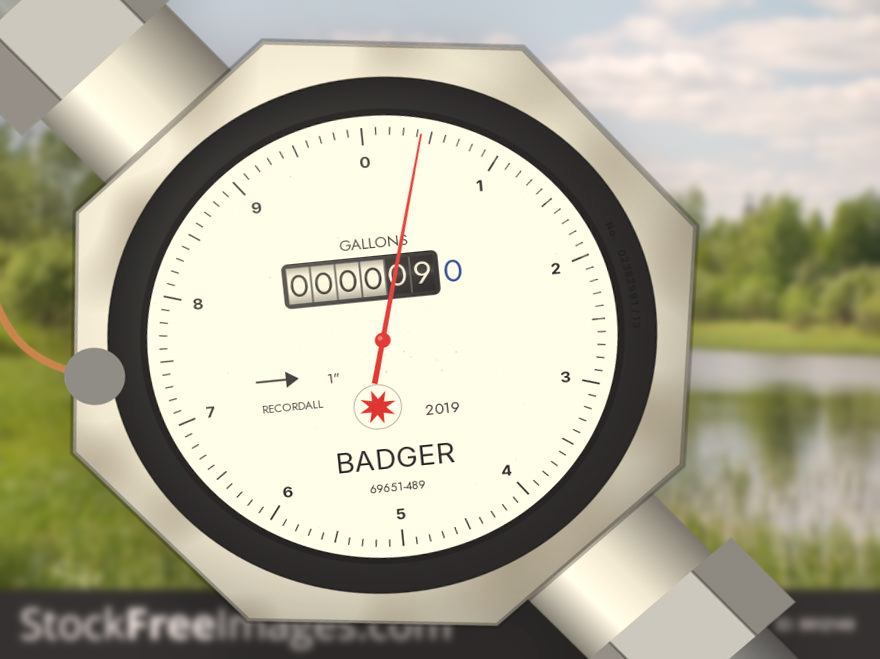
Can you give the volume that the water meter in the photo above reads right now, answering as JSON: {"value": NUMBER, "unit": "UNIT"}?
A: {"value": 90.4, "unit": "gal"}
